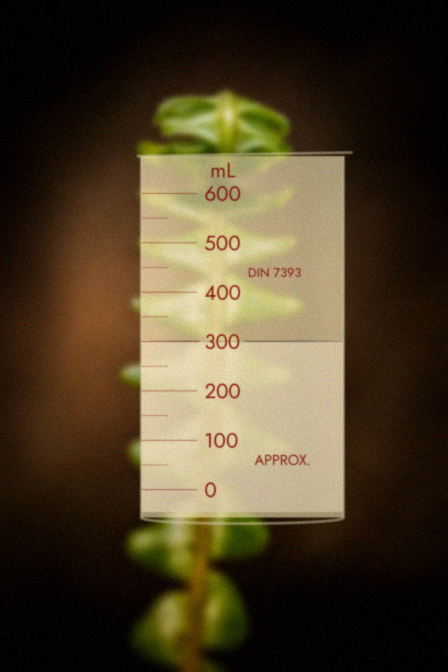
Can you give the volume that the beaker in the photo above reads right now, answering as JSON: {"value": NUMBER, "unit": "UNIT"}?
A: {"value": 300, "unit": "mL"}
